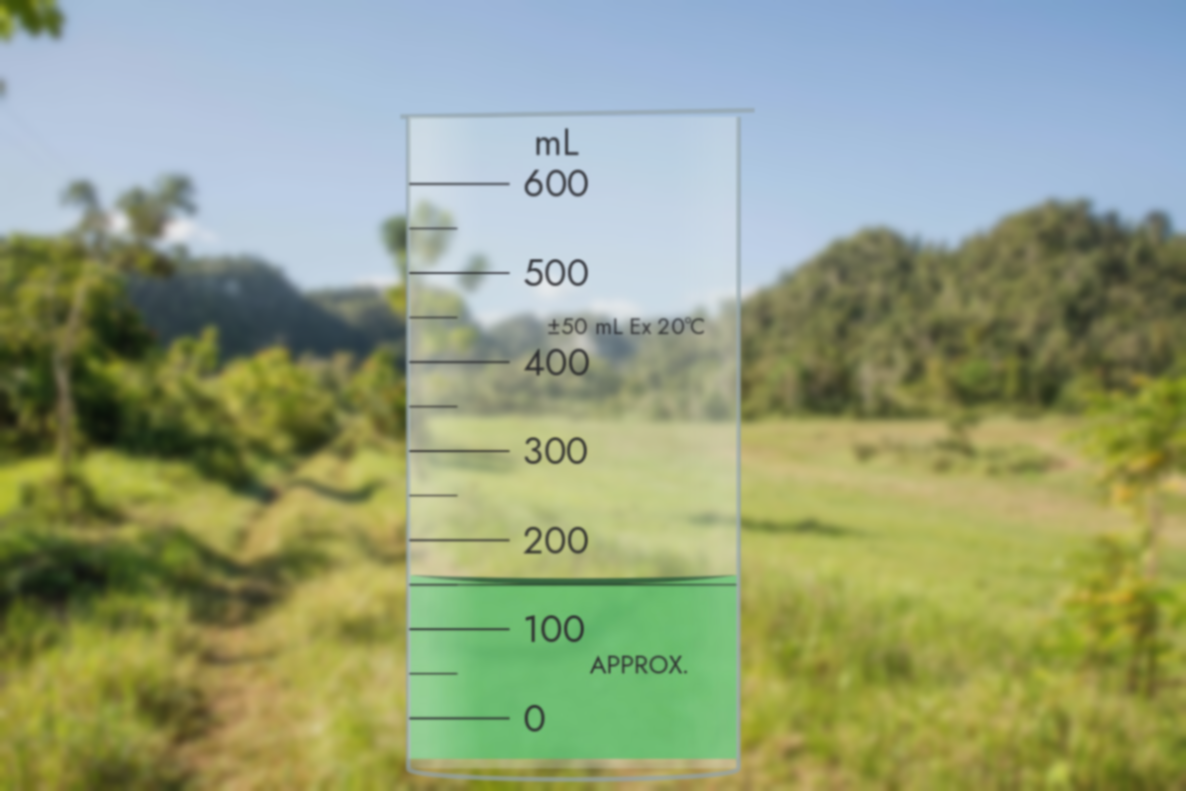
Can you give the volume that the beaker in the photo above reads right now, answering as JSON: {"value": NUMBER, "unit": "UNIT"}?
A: {"value": 150, "unit": "mL"}
